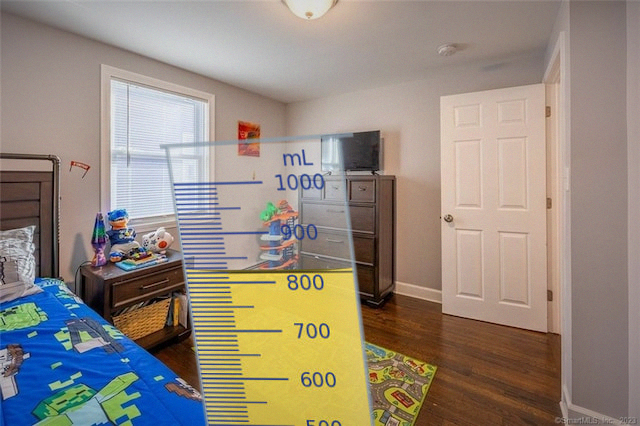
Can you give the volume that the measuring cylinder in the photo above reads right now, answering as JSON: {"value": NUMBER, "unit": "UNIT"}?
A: {"value": 820, "unit": "mL"}
